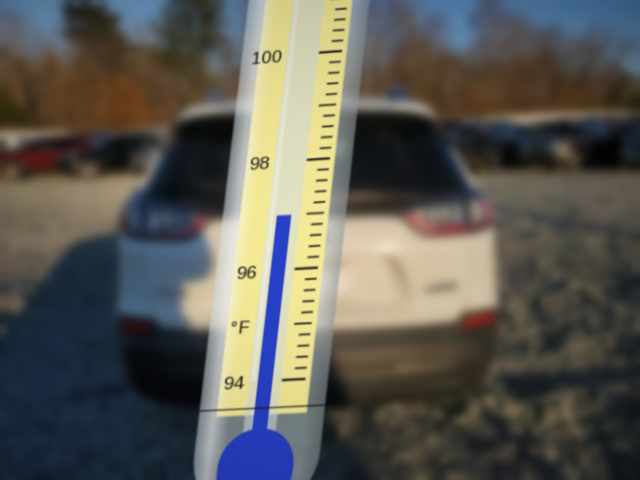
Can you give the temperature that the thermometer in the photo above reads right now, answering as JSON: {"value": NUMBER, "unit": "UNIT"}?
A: {"value": 97, "unit": "°F"}
